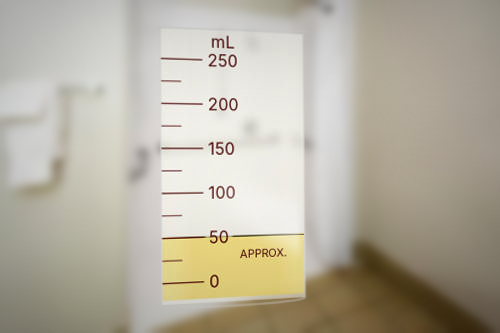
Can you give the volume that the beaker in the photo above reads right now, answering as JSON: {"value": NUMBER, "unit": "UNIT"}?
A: {"value": 50, "unit": "mL"}
